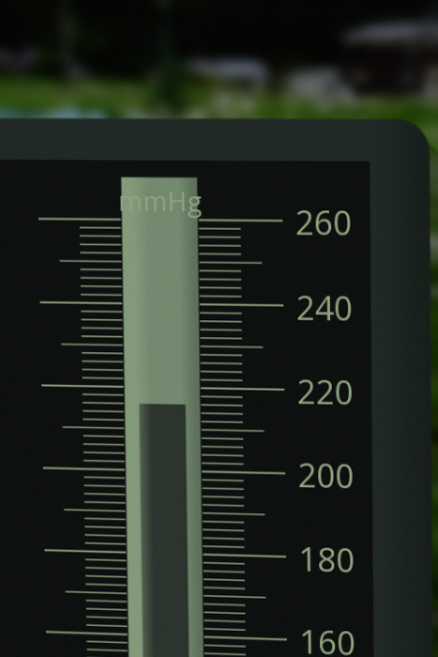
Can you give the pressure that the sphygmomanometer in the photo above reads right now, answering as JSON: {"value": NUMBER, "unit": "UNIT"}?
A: {"value": 216, "unit": "mmHg"}
